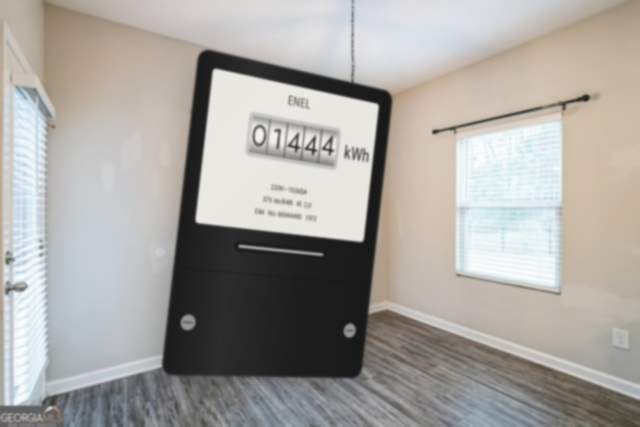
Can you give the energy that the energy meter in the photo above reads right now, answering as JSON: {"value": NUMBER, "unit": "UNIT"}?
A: {"value": 1444, "unit": "kWh"}
